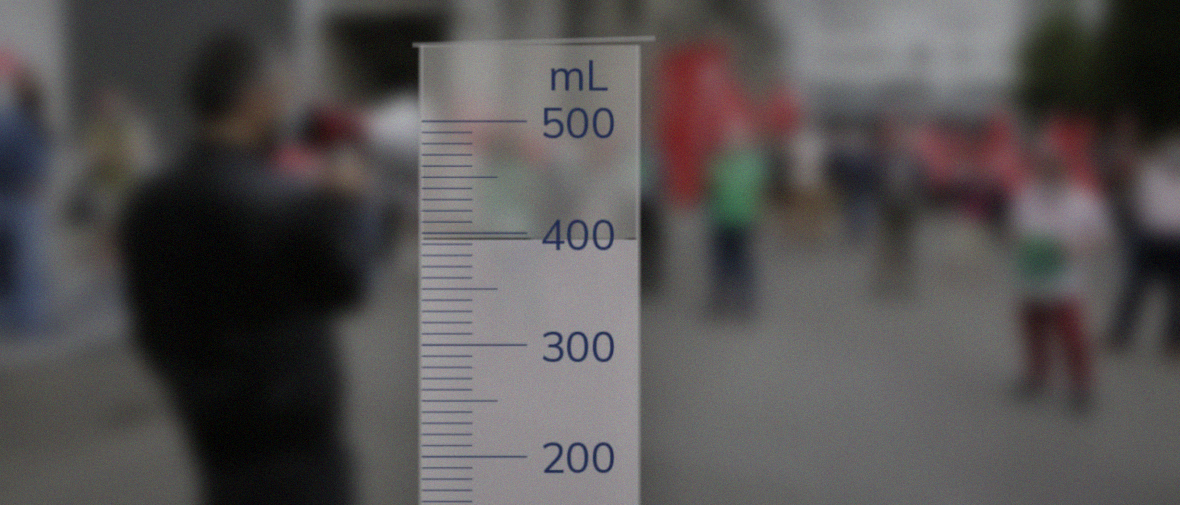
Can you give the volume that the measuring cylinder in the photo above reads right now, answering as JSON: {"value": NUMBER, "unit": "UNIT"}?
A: {"value": 395, "unit": "mL"}
